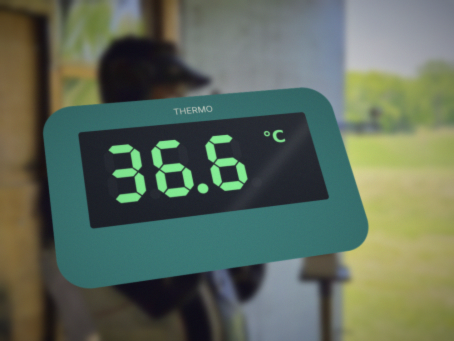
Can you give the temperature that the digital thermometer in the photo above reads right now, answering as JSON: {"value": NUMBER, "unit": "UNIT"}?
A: {"value": 36.6, "unit": "°C"}
